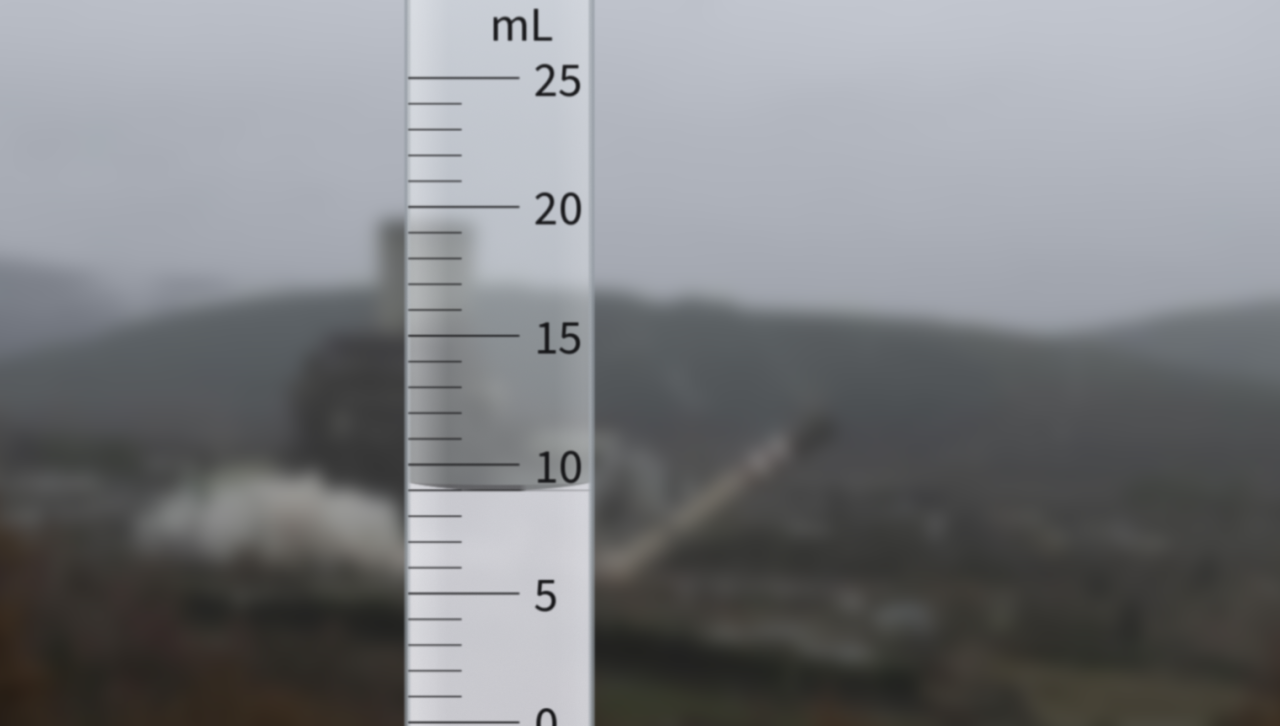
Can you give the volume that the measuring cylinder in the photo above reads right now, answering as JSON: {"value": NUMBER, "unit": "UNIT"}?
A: {"value": 9, "unit": "mL"}
